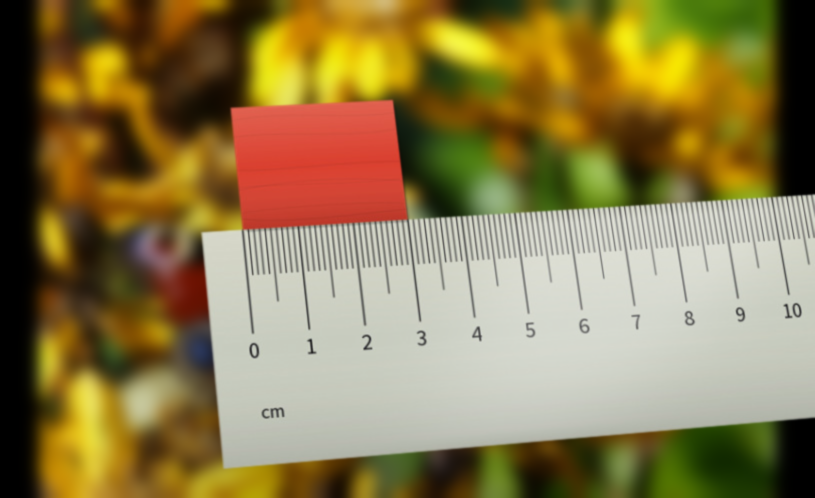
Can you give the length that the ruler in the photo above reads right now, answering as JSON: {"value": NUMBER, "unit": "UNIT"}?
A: {"value": 3, "unit": "cm"}
